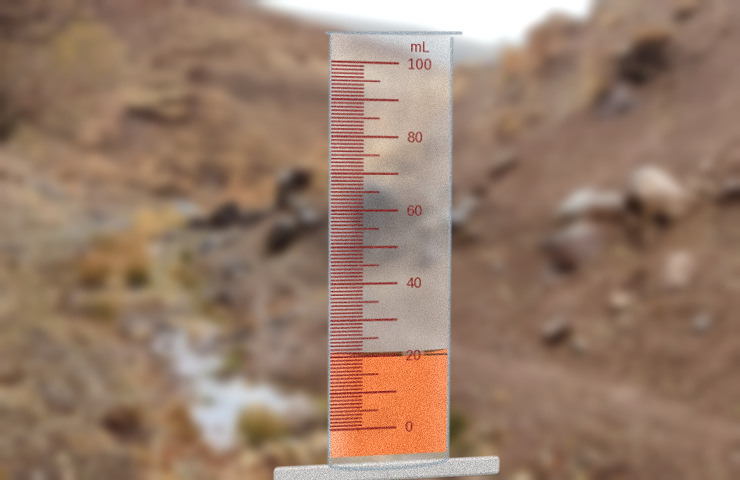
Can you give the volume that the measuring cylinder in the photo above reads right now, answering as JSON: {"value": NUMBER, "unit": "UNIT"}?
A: {"value": 20, "unit": "mL"}
